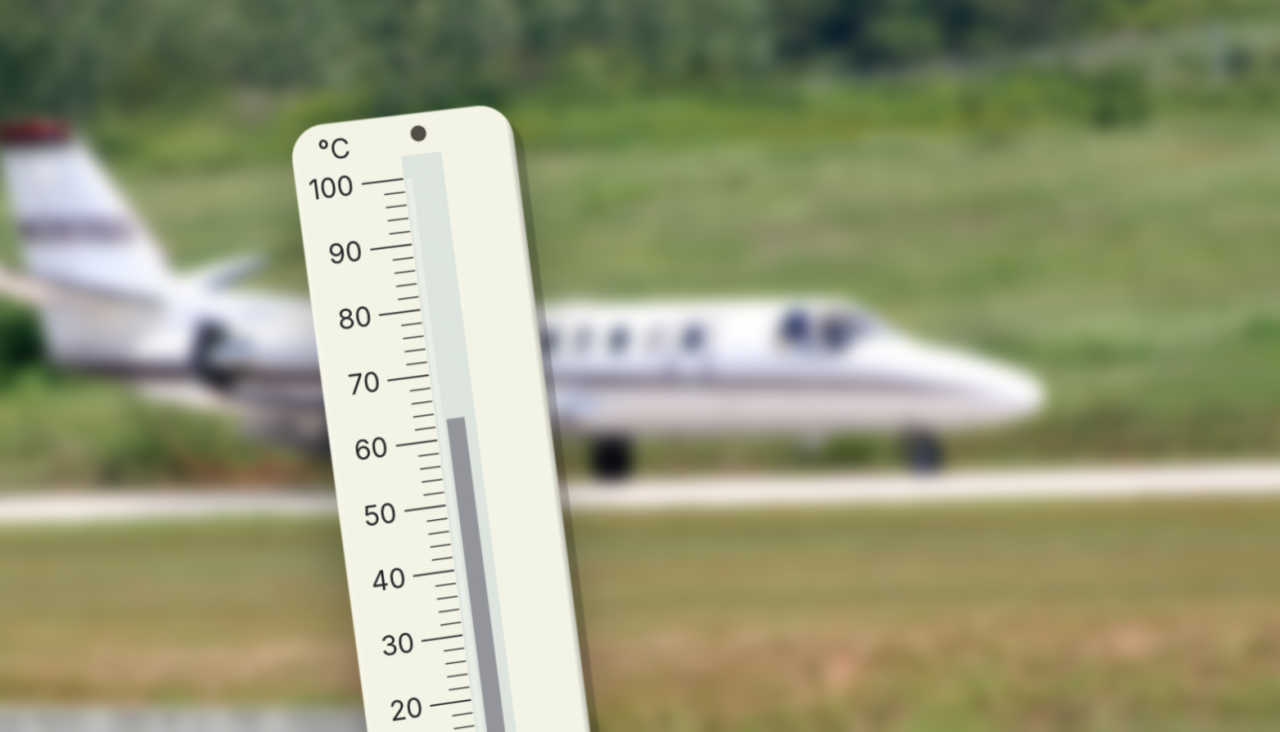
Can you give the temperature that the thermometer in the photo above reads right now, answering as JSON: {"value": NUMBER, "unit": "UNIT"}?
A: {"value": 63, "unit": "°C"}
